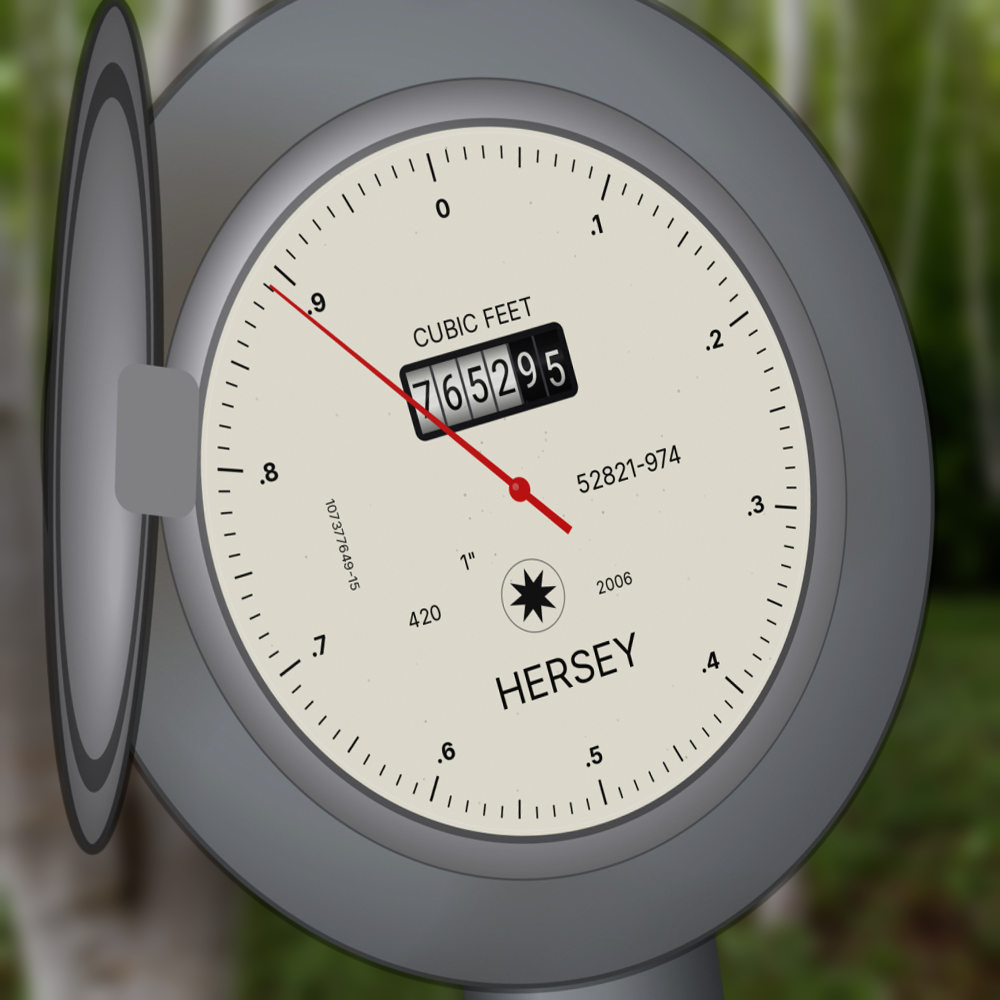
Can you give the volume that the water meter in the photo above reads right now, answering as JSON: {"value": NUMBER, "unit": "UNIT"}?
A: {"value": 765294.89, "unit": "ft³"}
